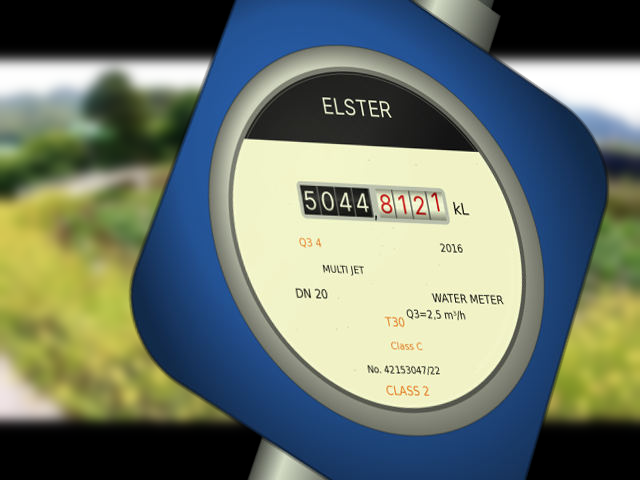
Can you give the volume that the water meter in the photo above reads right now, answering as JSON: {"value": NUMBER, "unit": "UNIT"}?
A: {"value": 5044.8121, "unit": "kL"}
